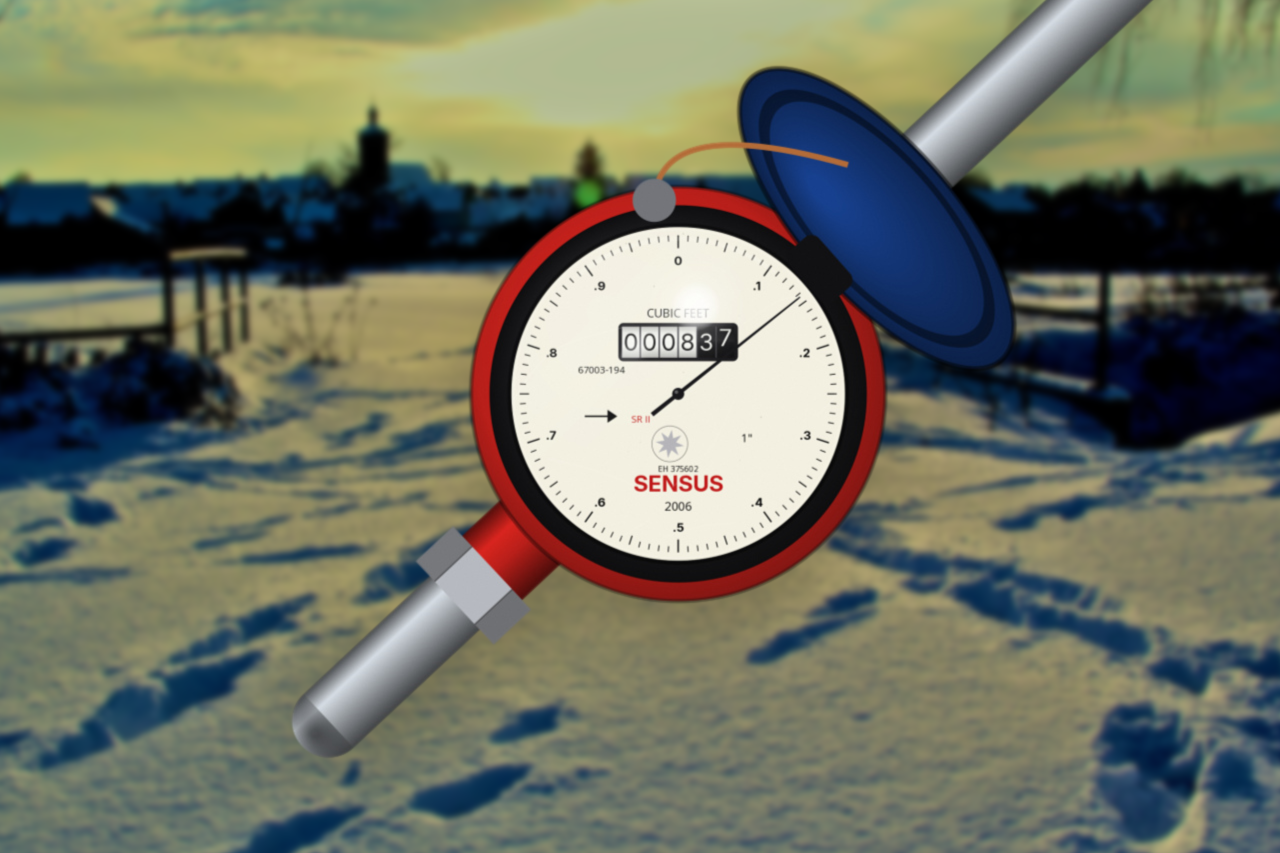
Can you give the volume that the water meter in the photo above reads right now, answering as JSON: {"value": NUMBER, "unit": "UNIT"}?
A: {"value": 837.14, "unit": "ft³"}
